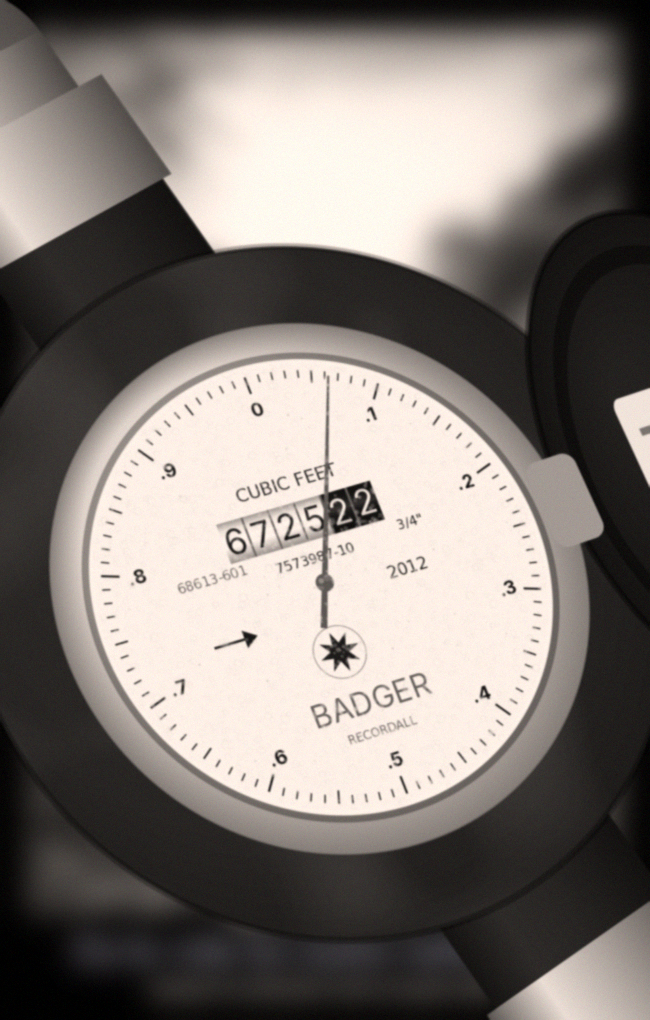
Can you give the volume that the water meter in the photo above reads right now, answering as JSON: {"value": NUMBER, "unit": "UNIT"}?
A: {"value": 672522.06, "unit": "ft³"}
